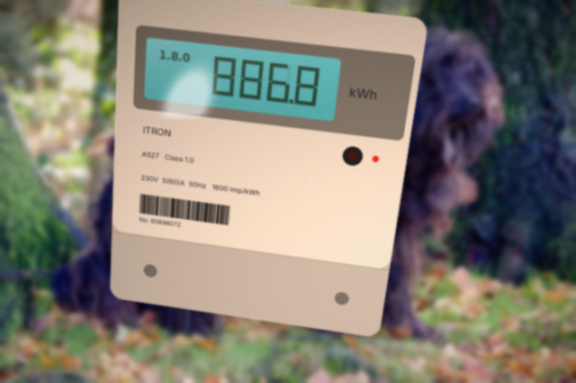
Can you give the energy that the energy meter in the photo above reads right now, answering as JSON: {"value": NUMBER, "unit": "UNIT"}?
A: {"value": 886.8, "unit": "kWh"}
